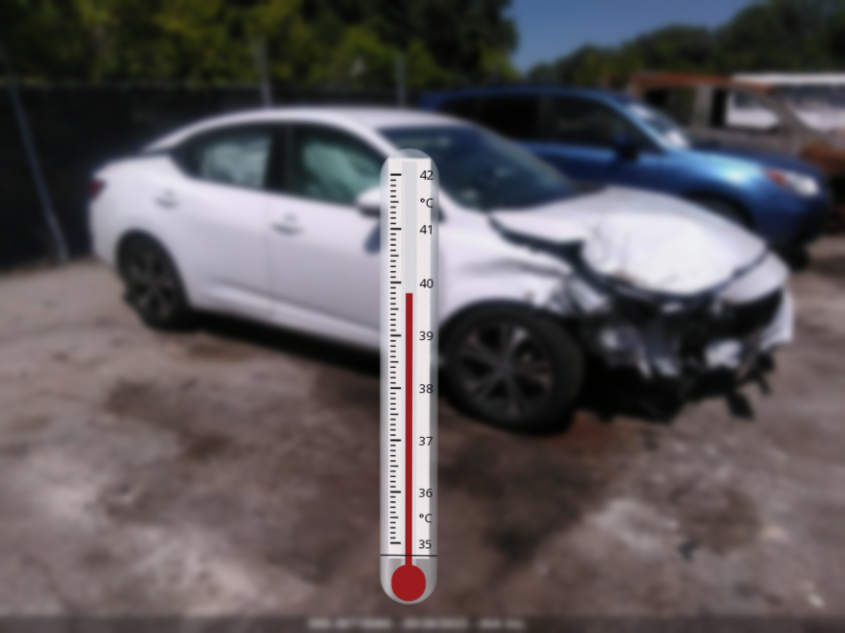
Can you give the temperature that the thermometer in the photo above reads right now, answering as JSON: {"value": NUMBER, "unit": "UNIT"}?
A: {"value": 39.8, "unit": "°C"}
